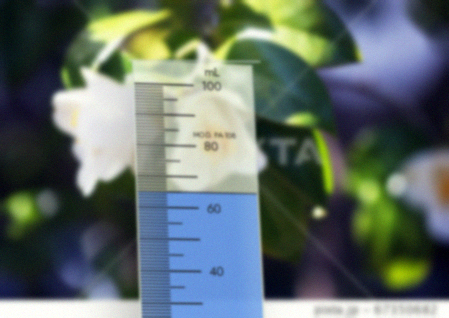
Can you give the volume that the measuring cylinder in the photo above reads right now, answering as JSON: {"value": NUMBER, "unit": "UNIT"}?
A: {"value": 65, "unit": "mL"}
